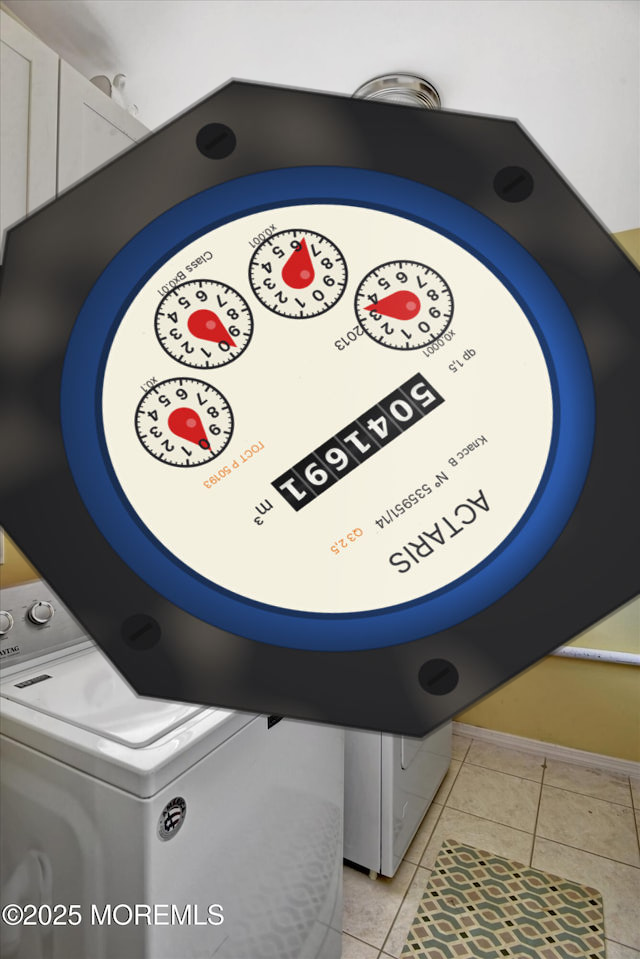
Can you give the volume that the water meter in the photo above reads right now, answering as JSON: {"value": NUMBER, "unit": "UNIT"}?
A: {"value": 5041690.9963, "unit": "m³"}
